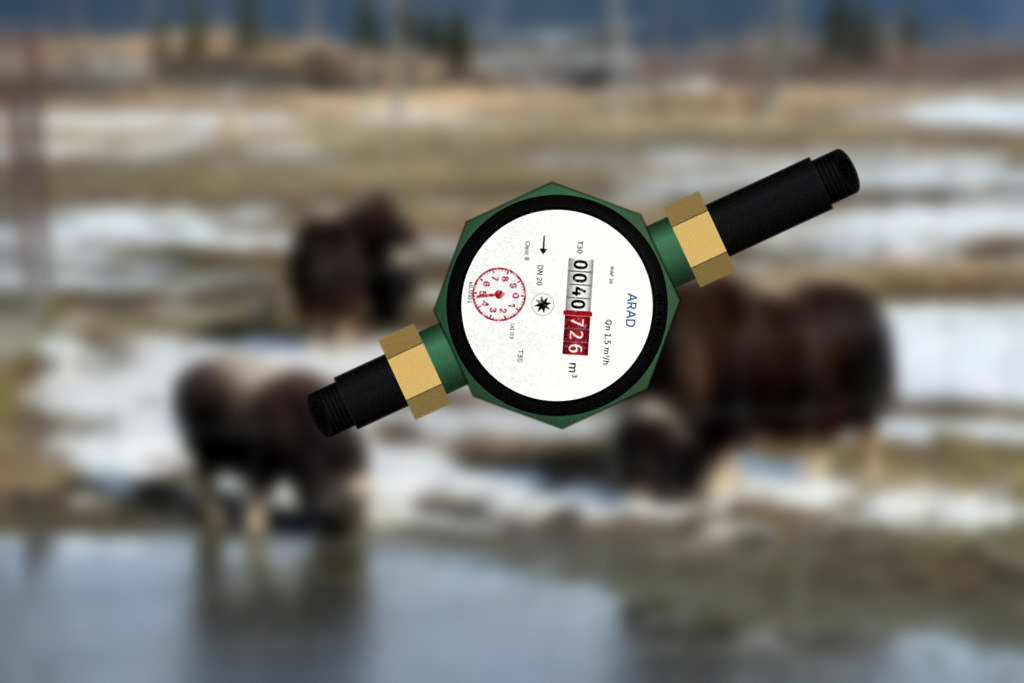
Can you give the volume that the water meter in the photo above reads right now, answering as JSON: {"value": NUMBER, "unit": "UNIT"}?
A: {"value": 40.7264, "unit": "m³"}
